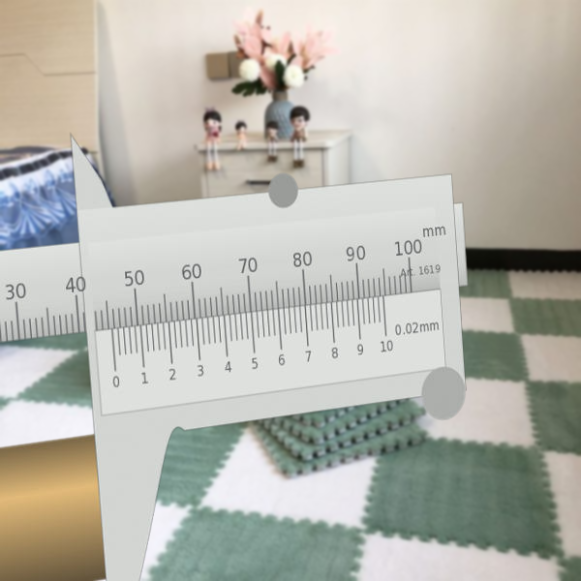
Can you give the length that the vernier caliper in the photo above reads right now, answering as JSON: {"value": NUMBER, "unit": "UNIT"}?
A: {"value": 45.6, "unit": "mm"}
